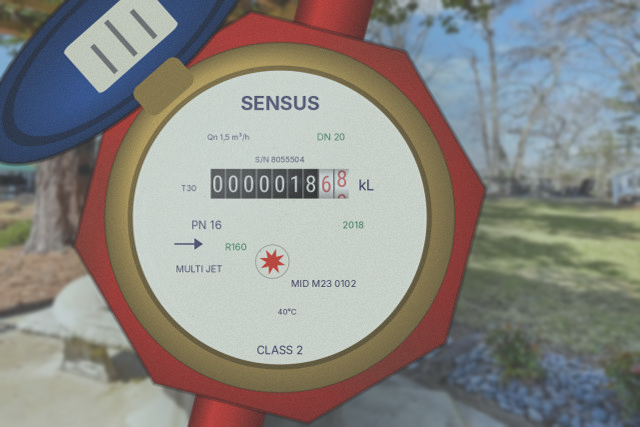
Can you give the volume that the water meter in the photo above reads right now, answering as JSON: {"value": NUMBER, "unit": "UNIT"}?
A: {"value": 18.68, "unit": "kL"}
